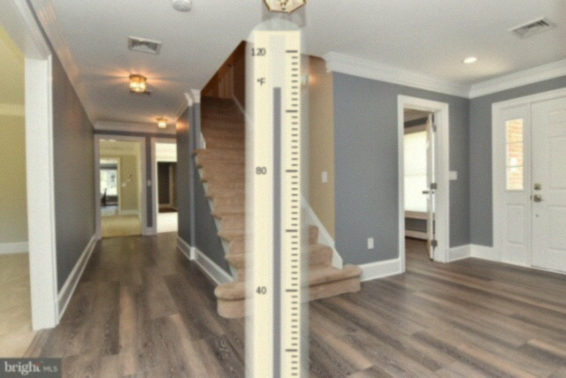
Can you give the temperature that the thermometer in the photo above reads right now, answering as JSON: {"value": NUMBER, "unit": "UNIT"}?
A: {"value": 108, "unit": "°F"}
